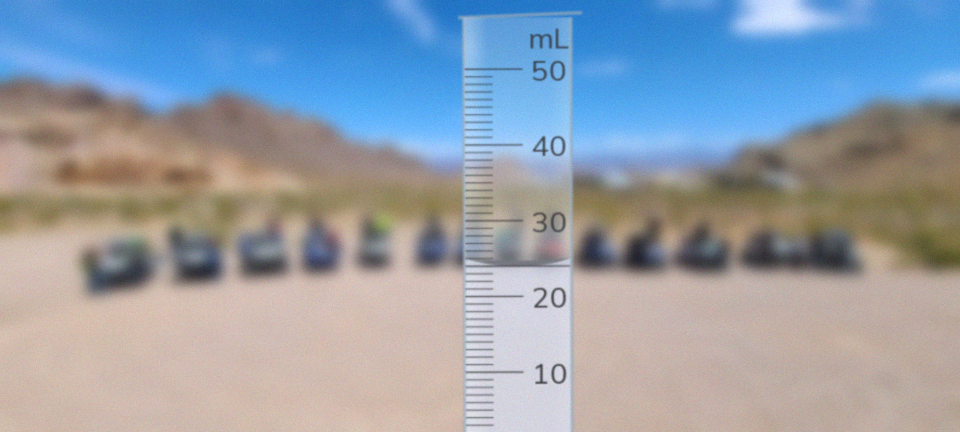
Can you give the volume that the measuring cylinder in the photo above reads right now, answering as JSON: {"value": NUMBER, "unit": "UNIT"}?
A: {"value": 24, "unit": "mL"}
